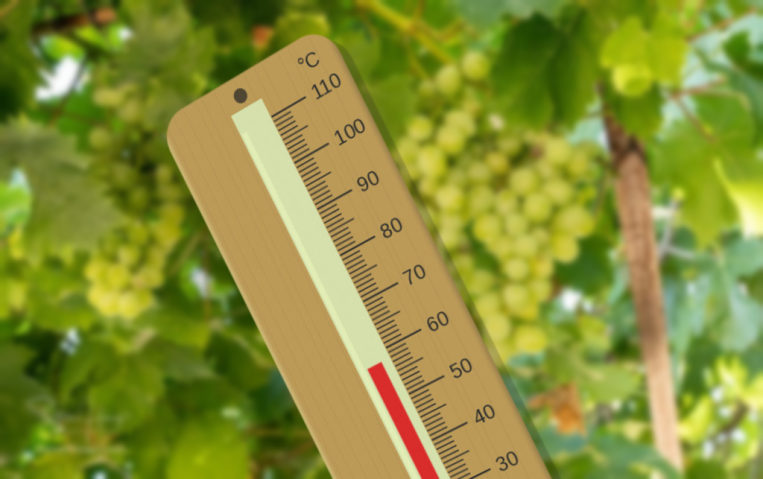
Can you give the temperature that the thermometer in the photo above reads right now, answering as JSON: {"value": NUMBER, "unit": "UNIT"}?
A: {"value": 58, "unit": "°C"}
